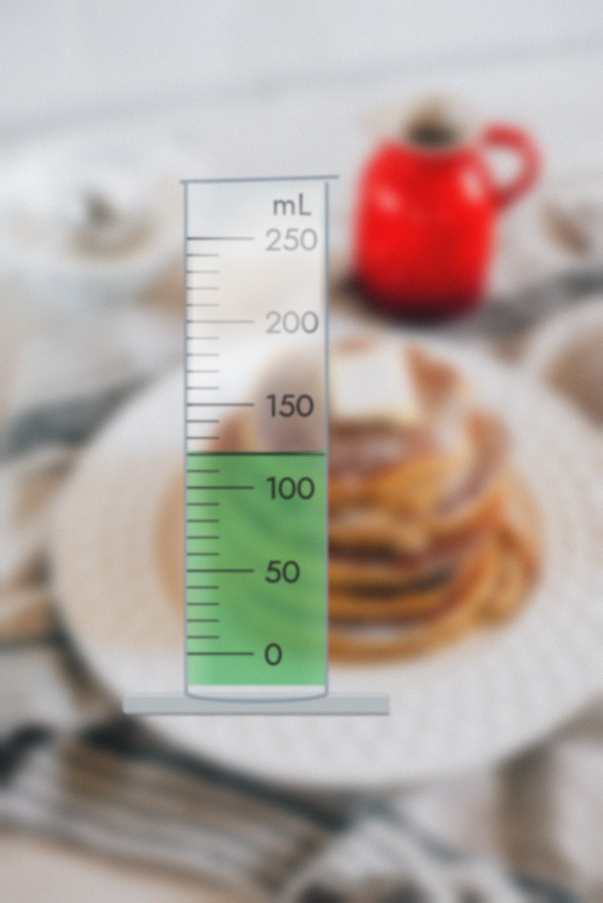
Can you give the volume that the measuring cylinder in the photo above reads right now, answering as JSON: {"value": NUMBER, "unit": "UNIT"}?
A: {"value": 120, "unit": "mL"}
